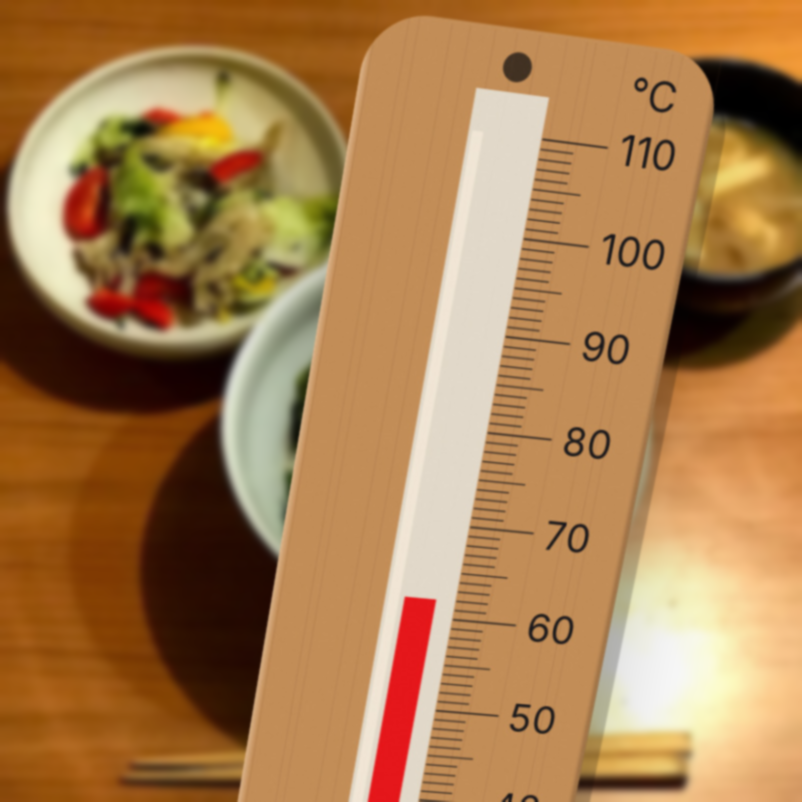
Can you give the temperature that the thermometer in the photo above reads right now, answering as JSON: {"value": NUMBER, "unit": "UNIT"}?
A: {"value": 62, "unit": "°C"}
